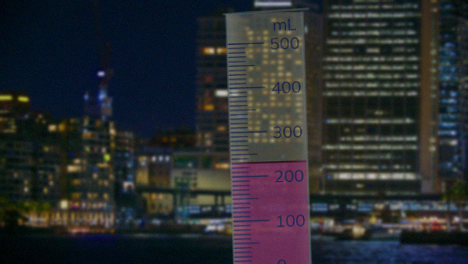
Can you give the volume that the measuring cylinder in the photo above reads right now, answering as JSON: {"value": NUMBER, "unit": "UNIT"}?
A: {"value": 230, "unit": "mL"}
